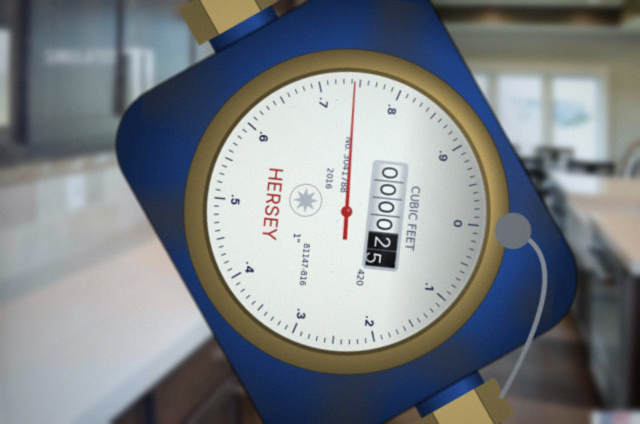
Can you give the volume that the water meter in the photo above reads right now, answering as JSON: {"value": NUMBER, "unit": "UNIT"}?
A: {"value": 24.74, "unit": "ft³"}
